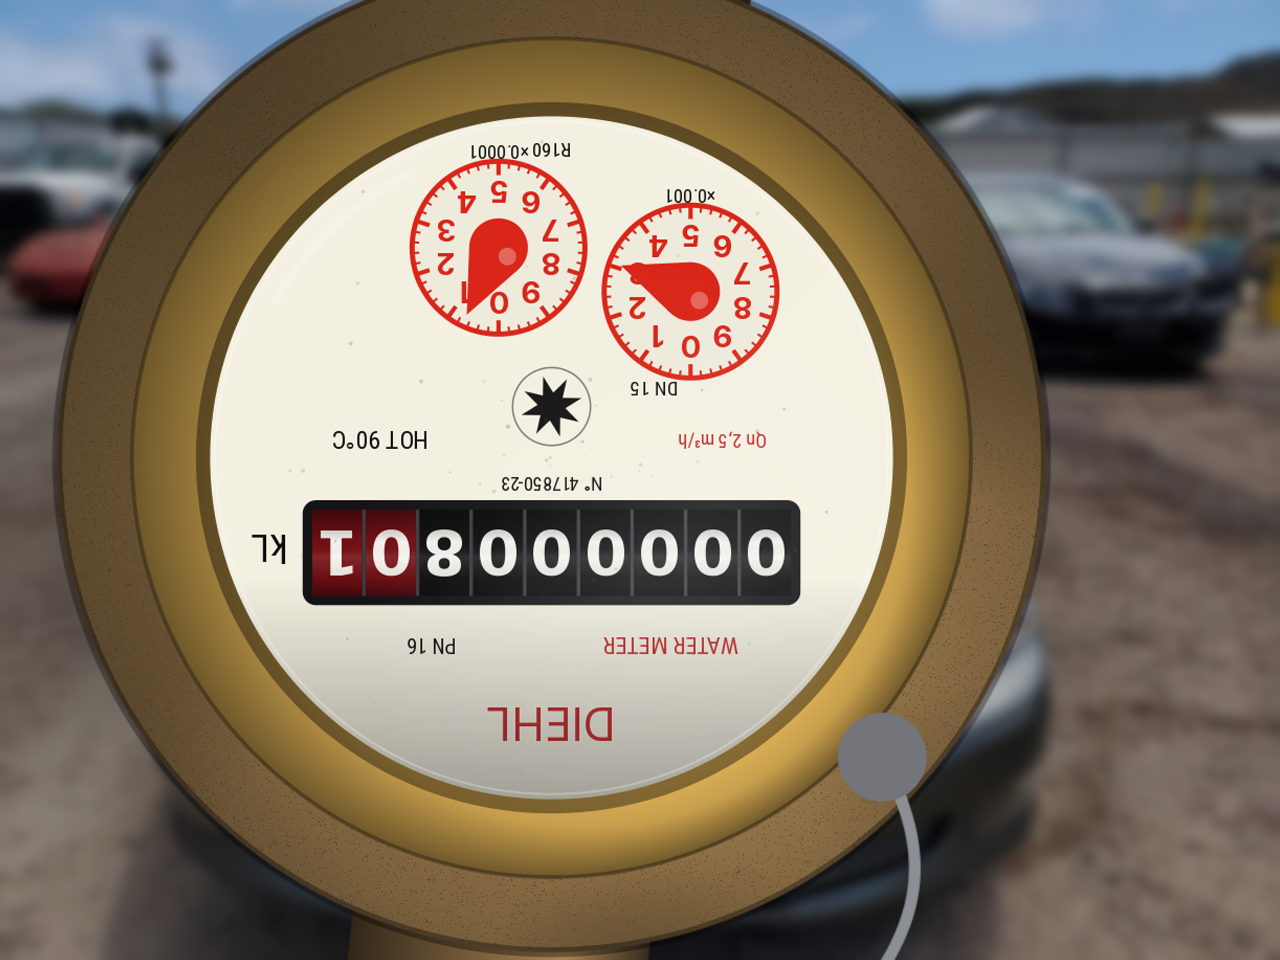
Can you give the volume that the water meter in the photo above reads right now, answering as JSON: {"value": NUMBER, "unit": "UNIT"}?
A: {"value": 8.0130, "unit": "kL"}
